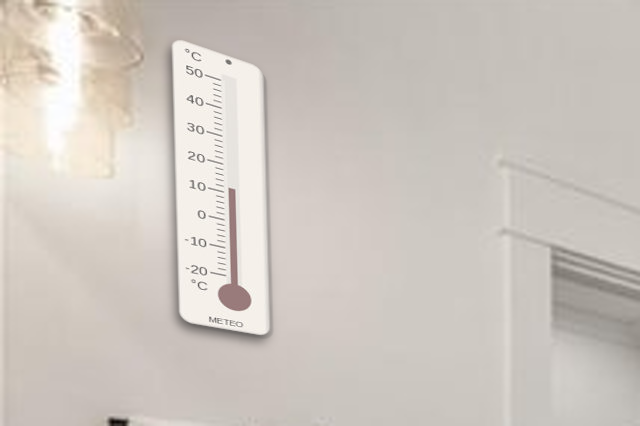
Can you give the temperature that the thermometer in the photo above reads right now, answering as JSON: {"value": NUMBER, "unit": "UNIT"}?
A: {"value": 12, "unit": "°C"}
